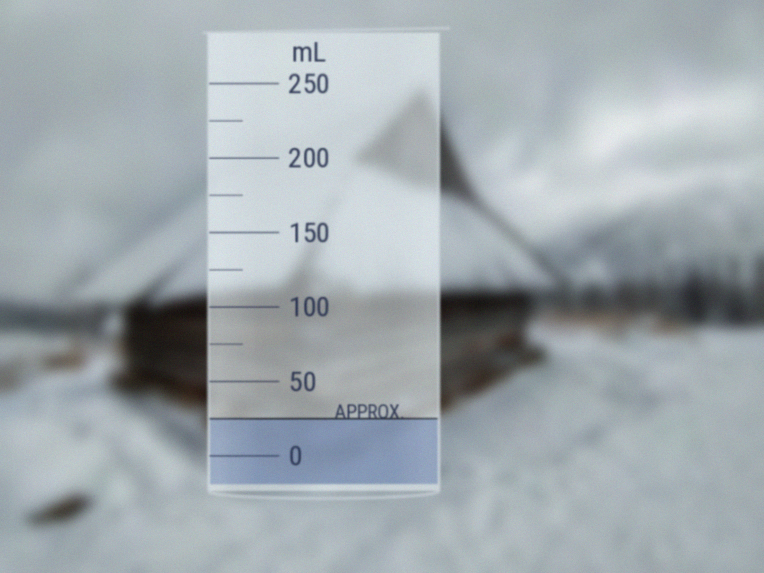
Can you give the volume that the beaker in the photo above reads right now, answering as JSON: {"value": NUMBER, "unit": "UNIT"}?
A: {"value": 25, "unit": "mL"}
